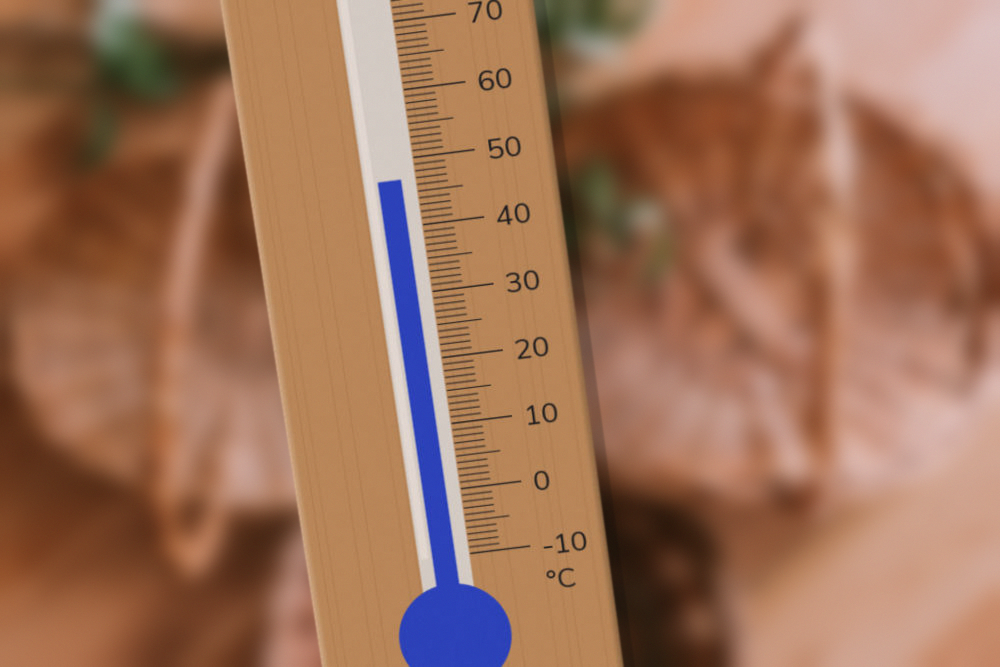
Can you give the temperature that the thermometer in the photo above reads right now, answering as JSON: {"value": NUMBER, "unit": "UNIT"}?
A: {"value": 47, "unit": "°C"}
